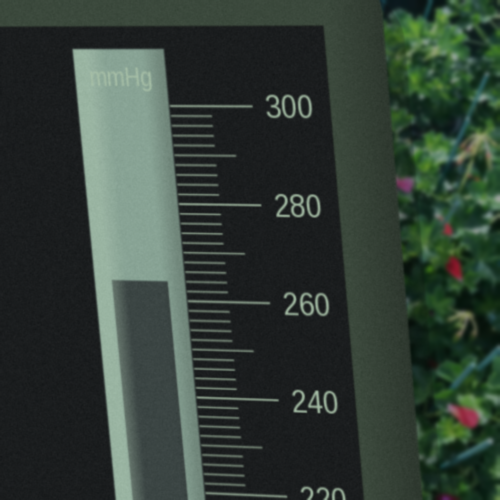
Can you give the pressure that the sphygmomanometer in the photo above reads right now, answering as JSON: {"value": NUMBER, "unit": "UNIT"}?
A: {"value": 264, "unit": "mmHg"}
